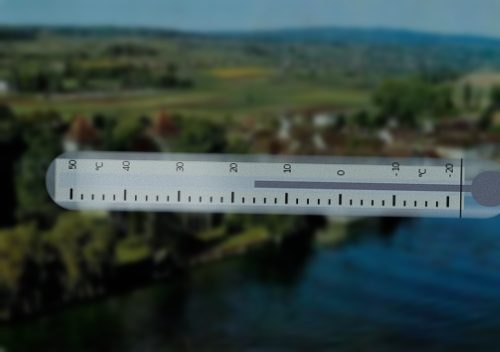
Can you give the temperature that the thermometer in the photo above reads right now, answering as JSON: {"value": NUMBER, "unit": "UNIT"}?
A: {"value": 16, "unit": "°C"}
